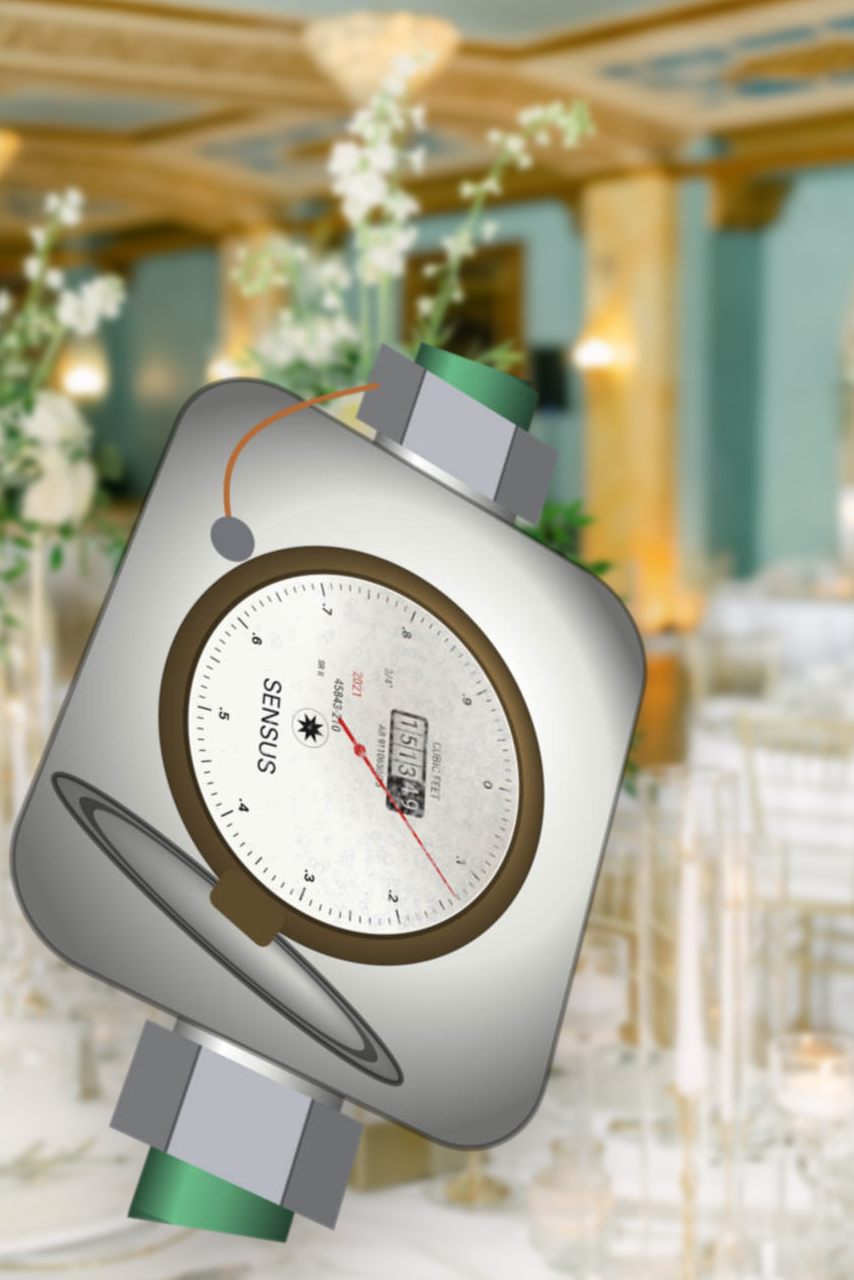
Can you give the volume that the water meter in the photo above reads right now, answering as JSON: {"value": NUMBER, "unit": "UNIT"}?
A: {"value": 151349.13, "unit": "ft³"}
